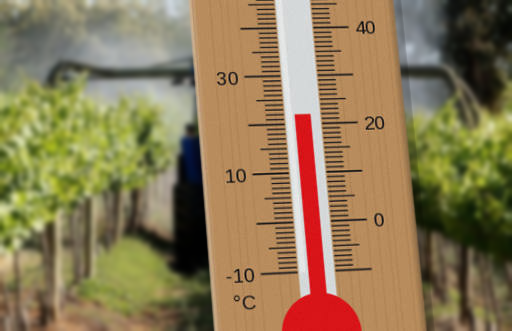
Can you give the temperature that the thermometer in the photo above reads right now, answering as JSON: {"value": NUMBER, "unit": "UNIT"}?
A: {"value": 22, "unit": "°C"}
